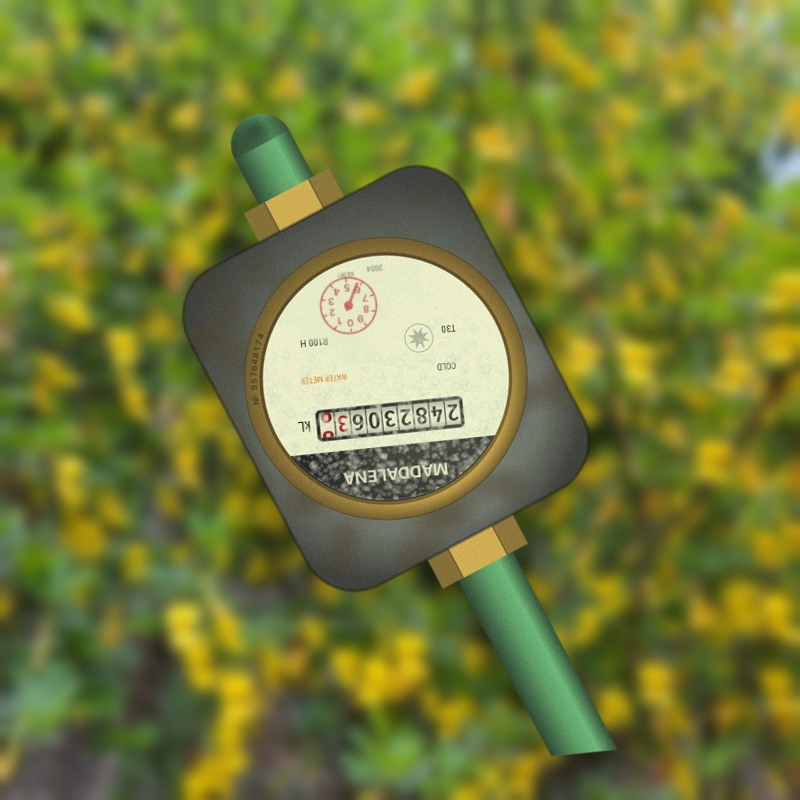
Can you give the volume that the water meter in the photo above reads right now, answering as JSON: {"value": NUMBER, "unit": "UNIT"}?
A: {"value": 2482306.385, "unit": "kL"}
